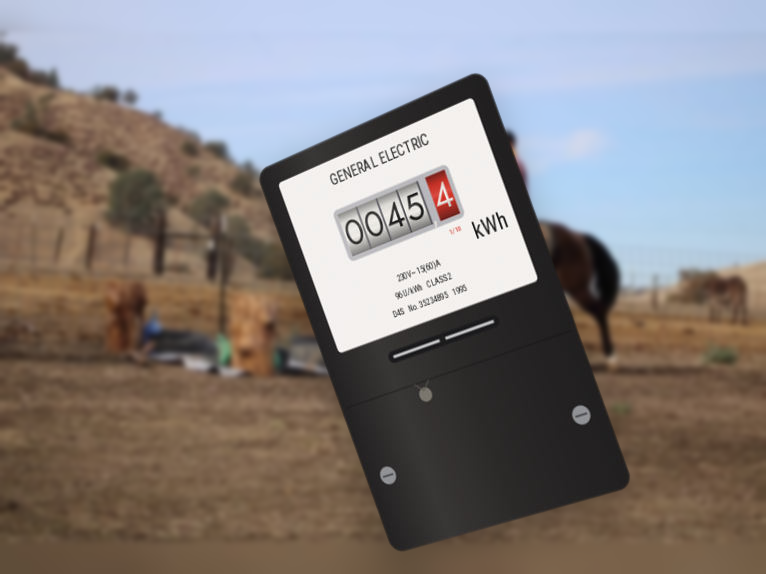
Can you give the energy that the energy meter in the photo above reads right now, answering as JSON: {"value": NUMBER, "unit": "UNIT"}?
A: {"value": 45.4, "unit": "kWh"}
